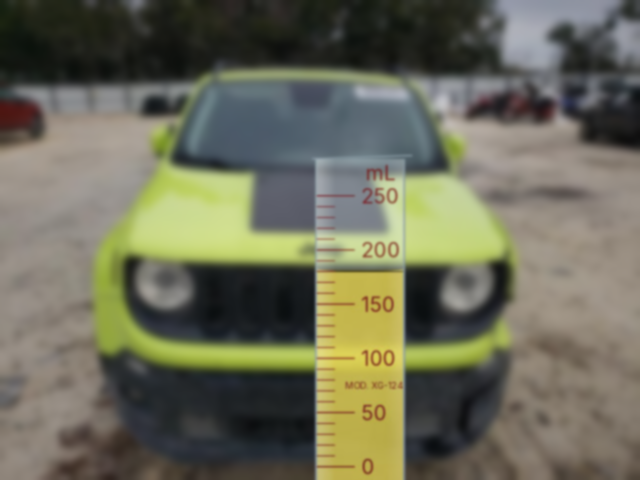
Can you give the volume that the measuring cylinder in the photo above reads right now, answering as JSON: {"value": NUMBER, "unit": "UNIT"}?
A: {"value": 180, "unit": "mL"}
